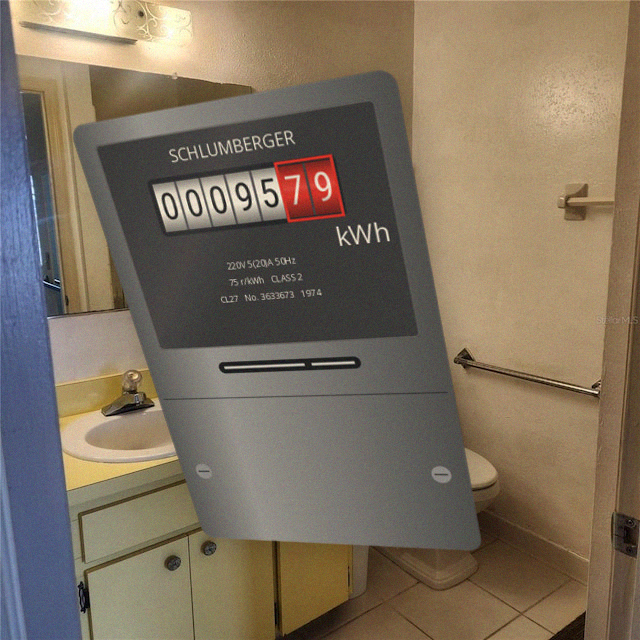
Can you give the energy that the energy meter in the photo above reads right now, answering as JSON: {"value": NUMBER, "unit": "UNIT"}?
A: {"value": 95.79, "unit": "kWh"}
